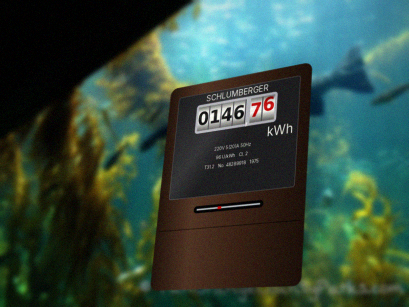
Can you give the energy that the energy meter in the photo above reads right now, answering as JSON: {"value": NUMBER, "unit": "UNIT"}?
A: {"value": 146.76, "unit": "kWh"}
